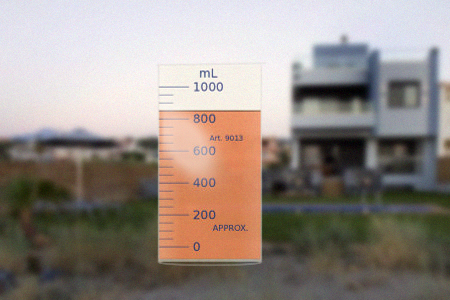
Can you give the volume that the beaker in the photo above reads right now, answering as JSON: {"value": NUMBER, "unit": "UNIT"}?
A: {"value": 850, "unit": "mL"}
